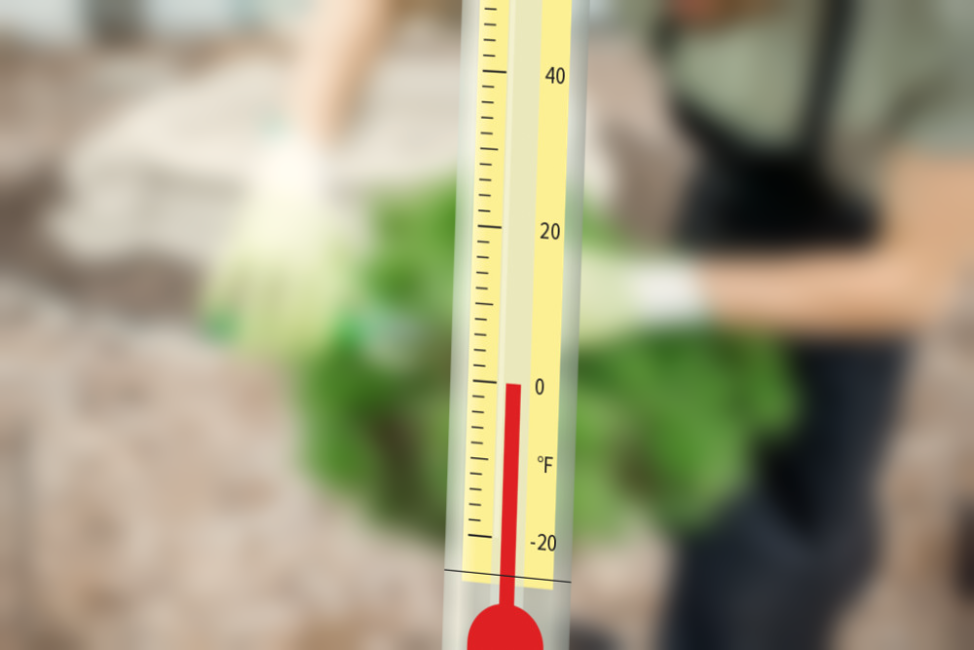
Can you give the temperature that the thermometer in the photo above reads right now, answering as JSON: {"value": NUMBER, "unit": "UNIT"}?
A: {"value": 0, "unit": "°F"}
